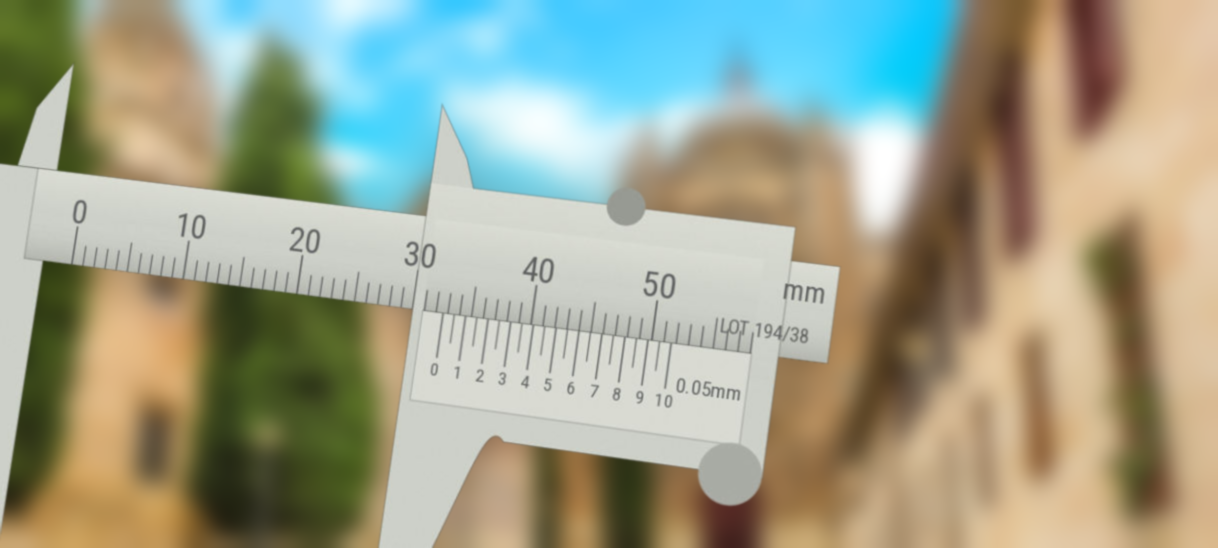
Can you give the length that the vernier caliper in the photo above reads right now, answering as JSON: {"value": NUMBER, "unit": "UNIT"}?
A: {"value": 32.6, "unit": "mm"}
